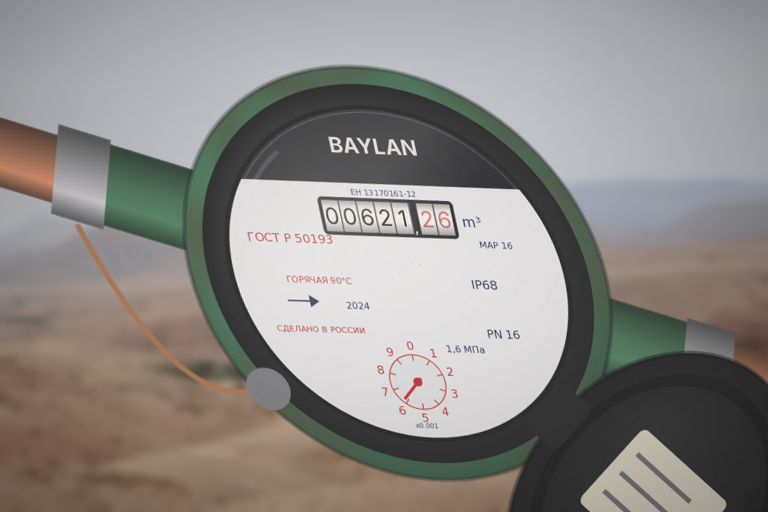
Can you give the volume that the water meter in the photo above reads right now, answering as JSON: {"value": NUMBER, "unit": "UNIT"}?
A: {"value": 621.266, "unit": "m³"}
